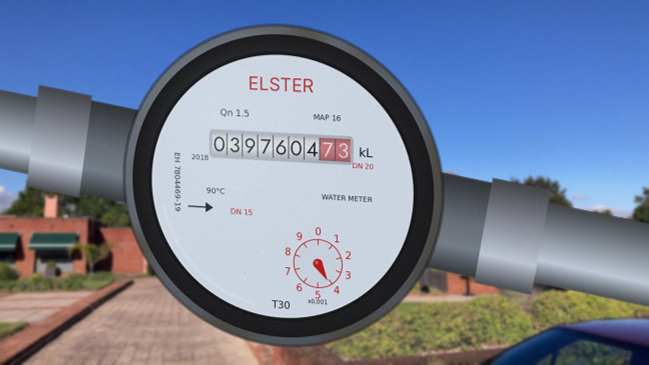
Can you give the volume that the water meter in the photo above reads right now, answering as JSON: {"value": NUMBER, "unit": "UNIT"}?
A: {"value": 397604.734, "unit": "kL"}
